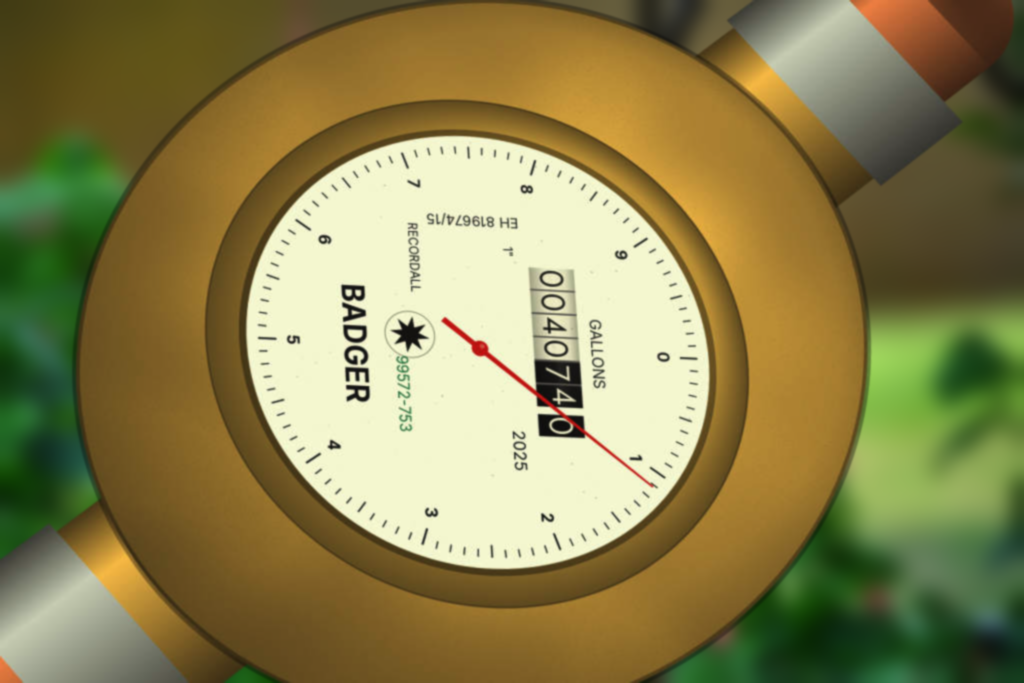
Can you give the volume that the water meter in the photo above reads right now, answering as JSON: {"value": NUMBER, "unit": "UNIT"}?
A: {"value": 40741.1, "unit": "gal"}
